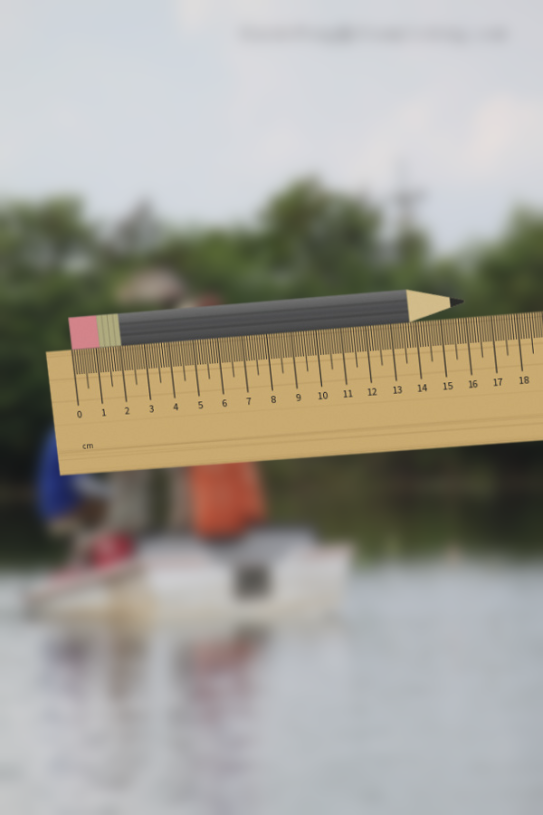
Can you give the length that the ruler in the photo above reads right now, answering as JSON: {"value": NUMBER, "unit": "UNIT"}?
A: {"value": 16, "unit": "cm"}
